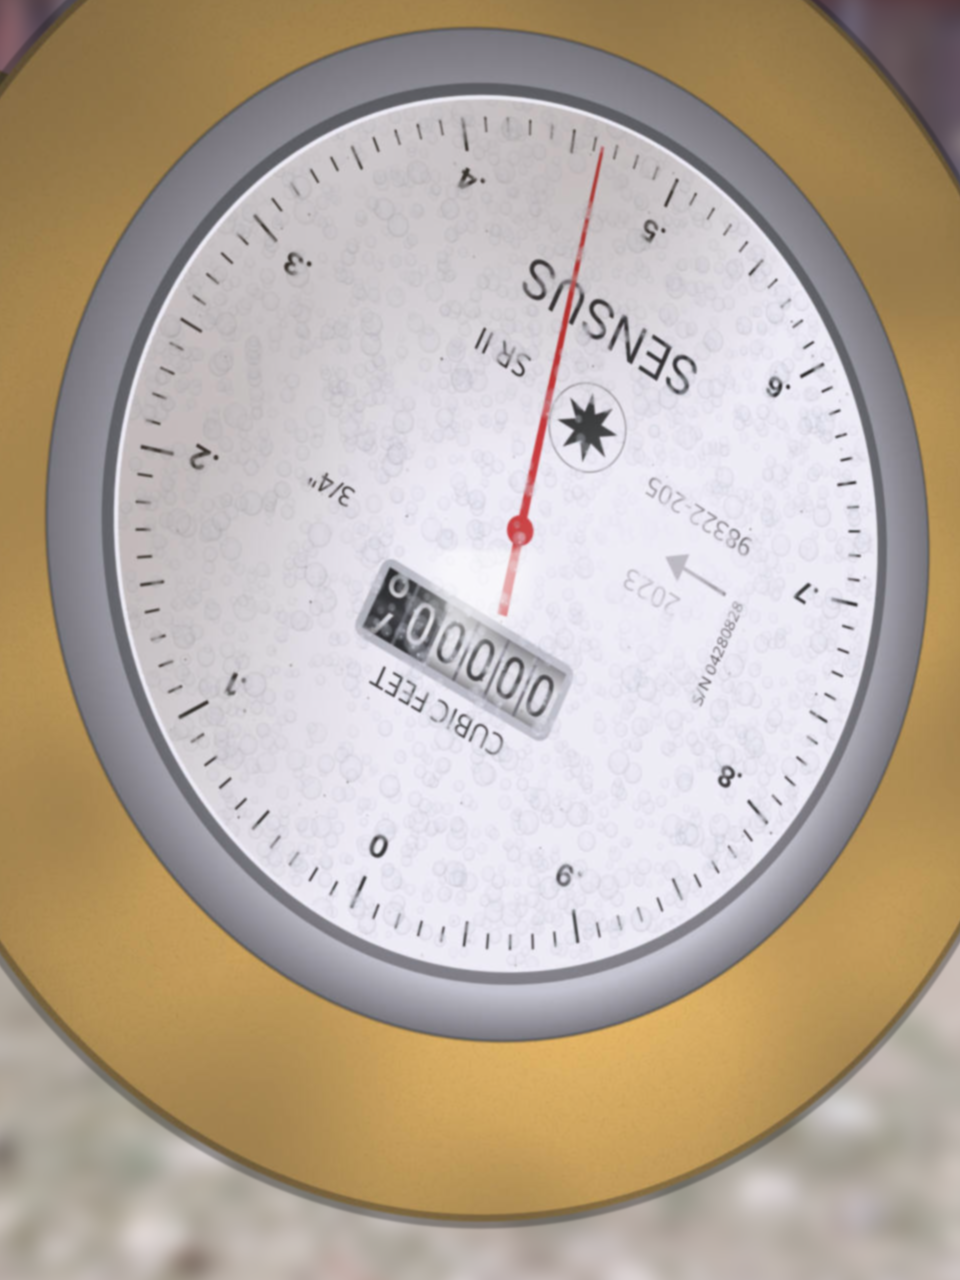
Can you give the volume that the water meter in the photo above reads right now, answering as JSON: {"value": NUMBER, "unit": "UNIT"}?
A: {"value": 7.46, "unit": "ft³"}
